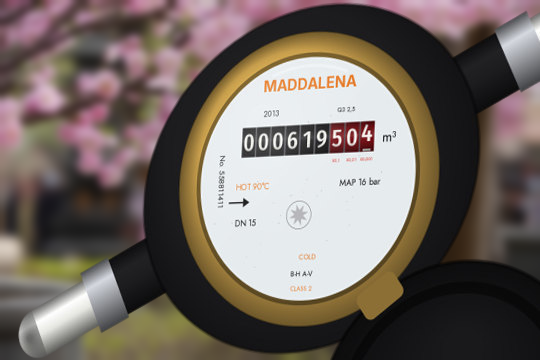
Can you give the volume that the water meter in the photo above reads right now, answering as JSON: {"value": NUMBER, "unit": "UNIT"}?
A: {"value": 619.504, "unit": "m³"}
